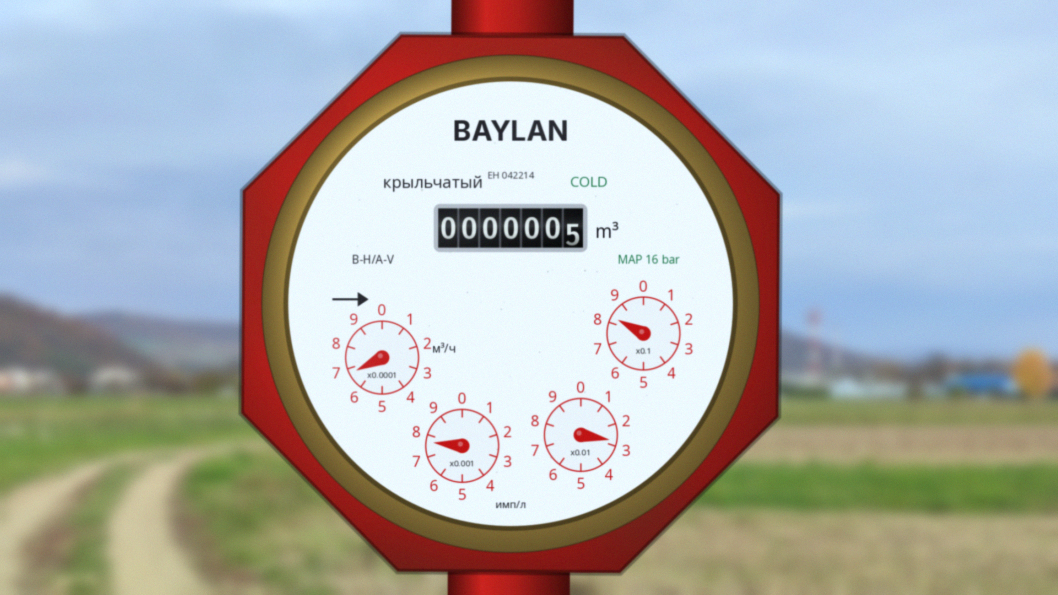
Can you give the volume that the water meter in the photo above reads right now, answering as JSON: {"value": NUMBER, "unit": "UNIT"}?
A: {"value": 4.8276, "unit": "m³"}
